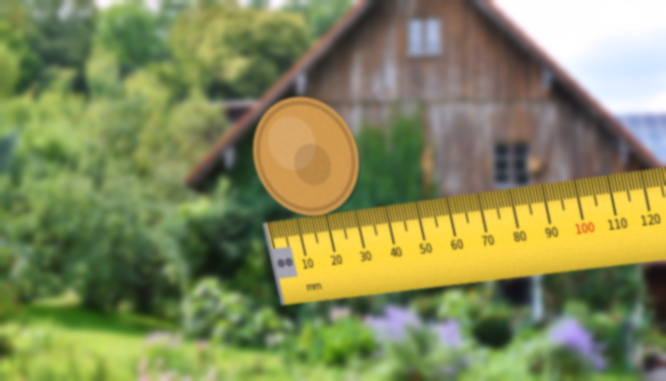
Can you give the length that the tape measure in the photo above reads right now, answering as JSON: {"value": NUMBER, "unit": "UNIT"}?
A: {"value": 35, "unit": "mm"}
